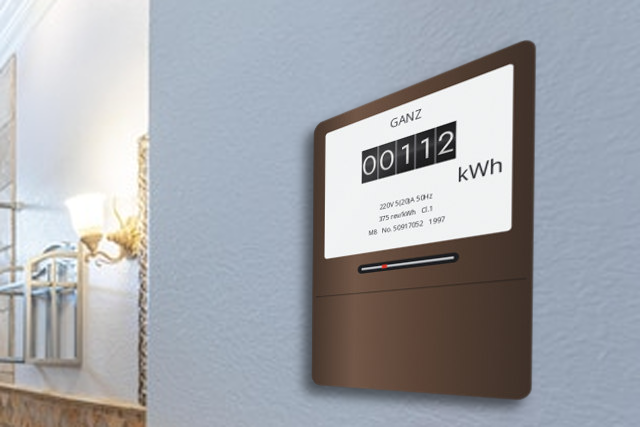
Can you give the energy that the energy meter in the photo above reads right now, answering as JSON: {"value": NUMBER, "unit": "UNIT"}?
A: {"value": 112, "unit": "kWh"}
